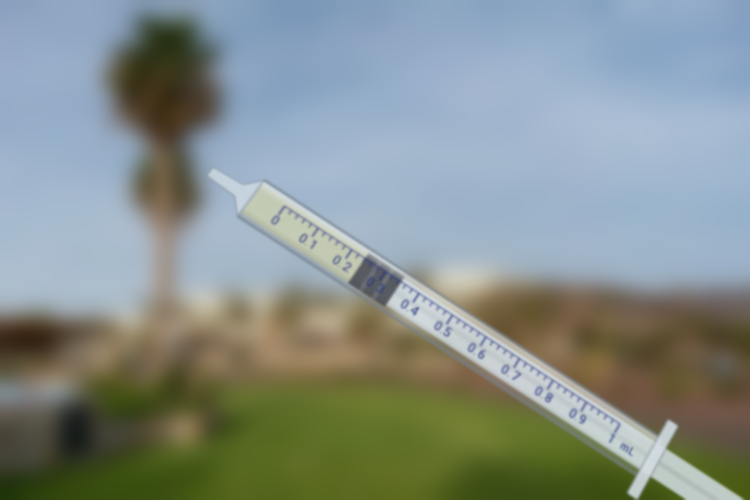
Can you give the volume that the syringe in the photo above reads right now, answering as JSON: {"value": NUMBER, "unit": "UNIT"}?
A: {"value": 0.24, "unit": "mL"}
